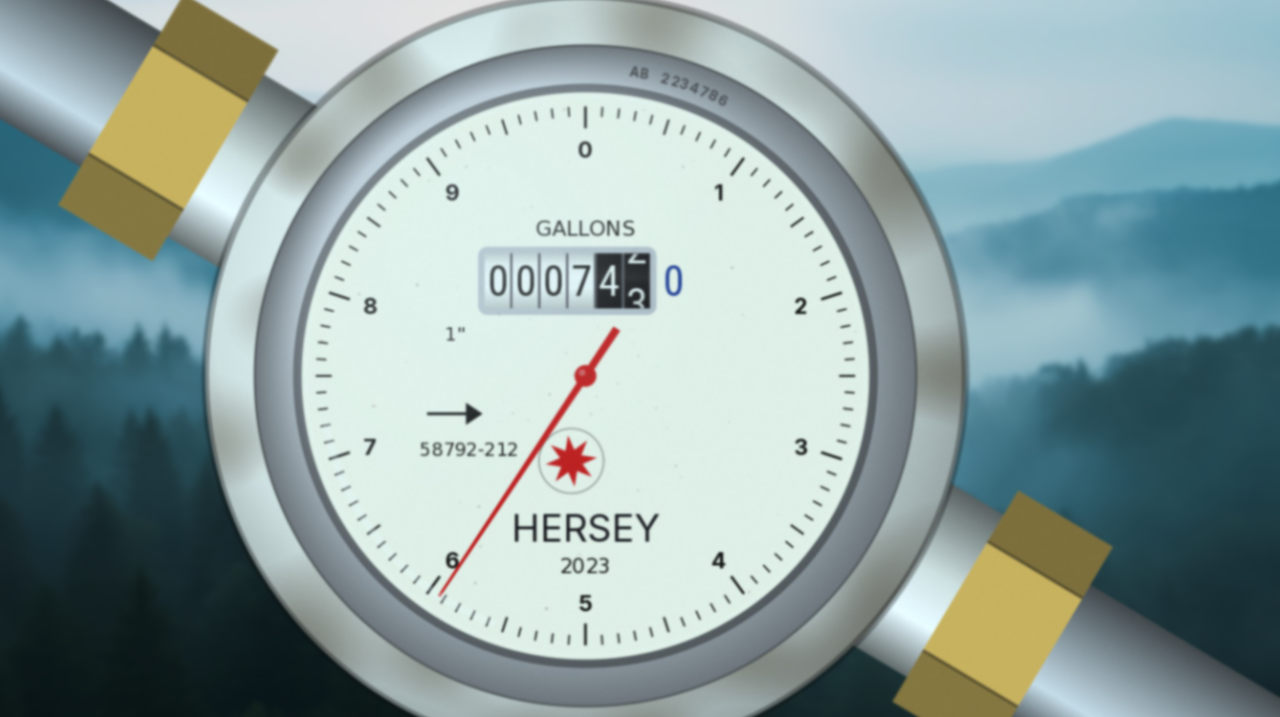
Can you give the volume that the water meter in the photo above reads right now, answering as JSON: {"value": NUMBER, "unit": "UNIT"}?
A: {"value": 7425.9, "unit": "gal"}
